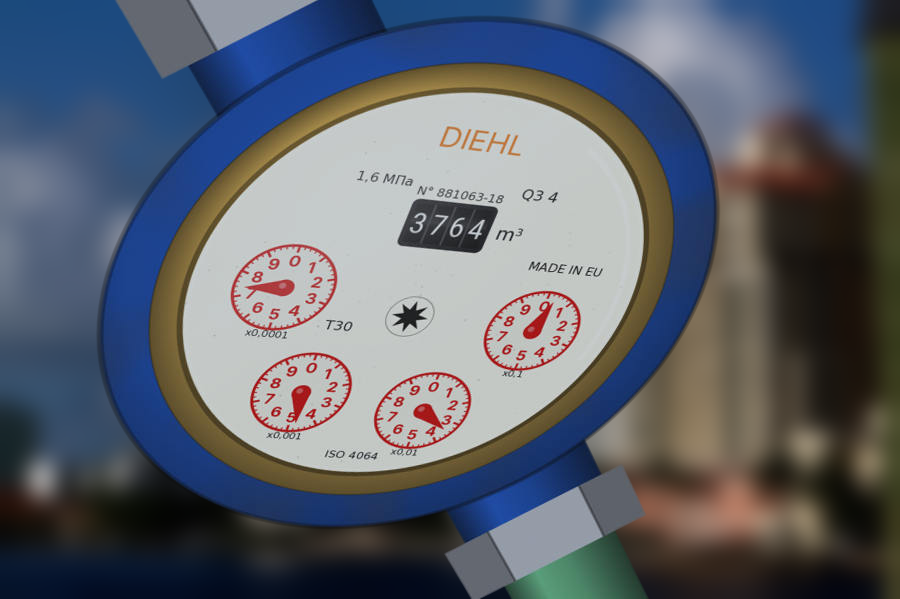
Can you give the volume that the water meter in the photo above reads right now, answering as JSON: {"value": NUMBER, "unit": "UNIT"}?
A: {"value": 3764.0347, "unit": "m³"}
